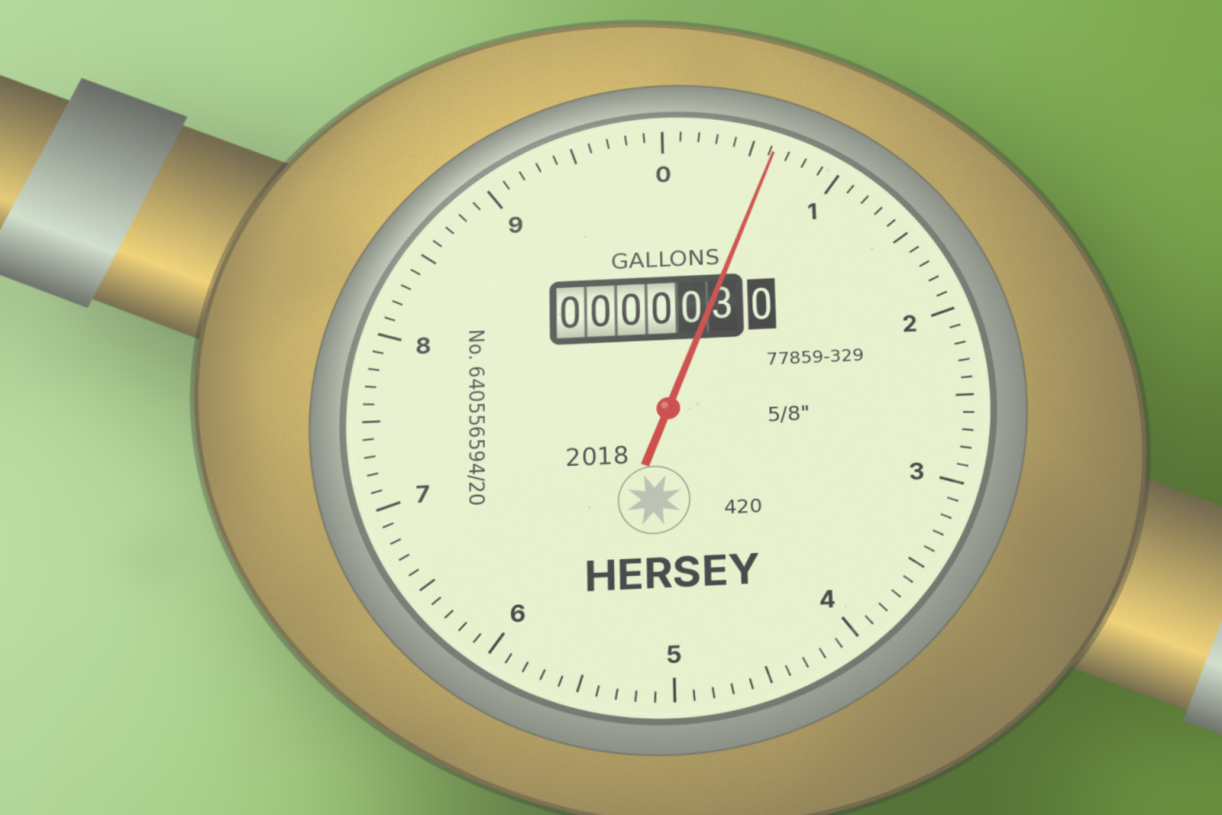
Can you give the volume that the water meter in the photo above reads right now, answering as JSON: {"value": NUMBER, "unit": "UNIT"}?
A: {"value": 30.6, "unit": "gal"}
